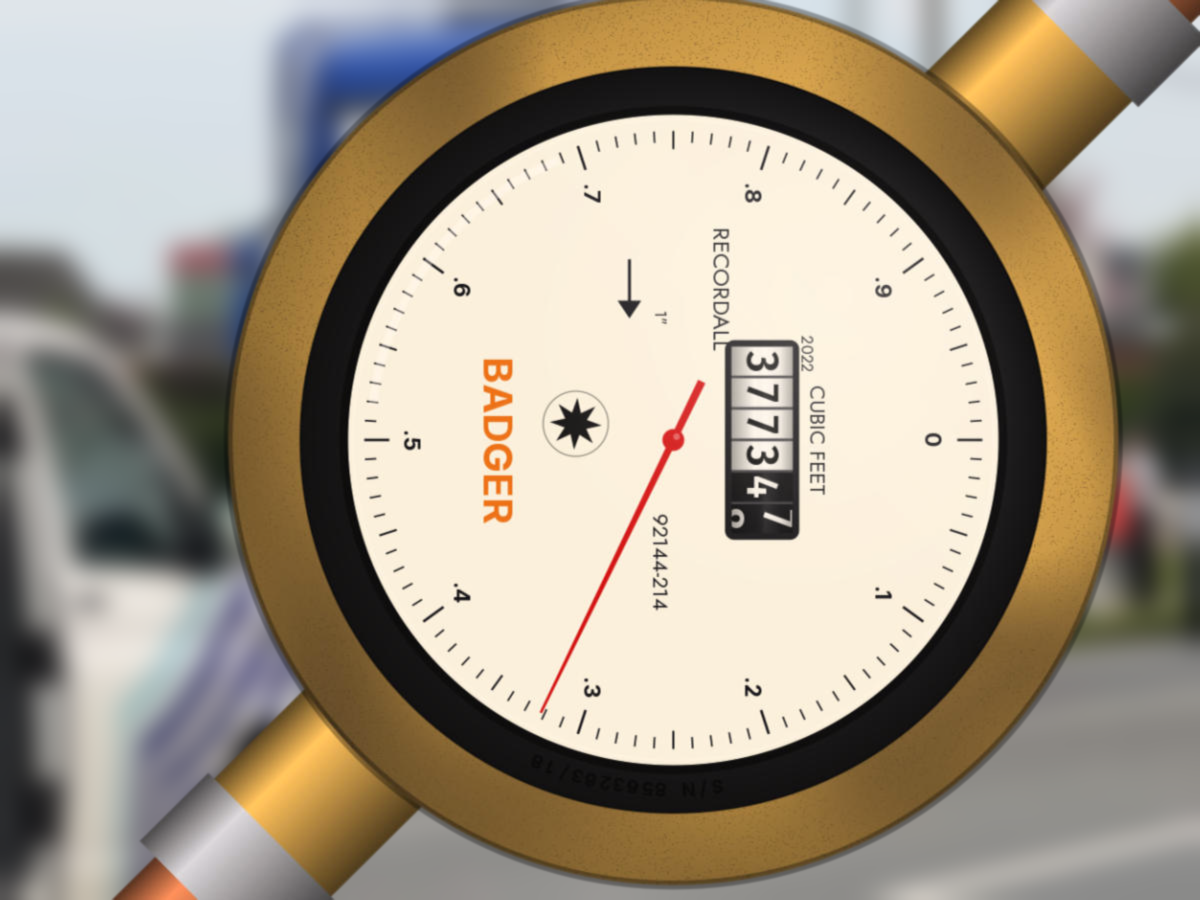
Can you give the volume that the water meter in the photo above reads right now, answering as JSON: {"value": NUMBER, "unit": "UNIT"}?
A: {"value": 377347.32, "unit": "ft³"}
